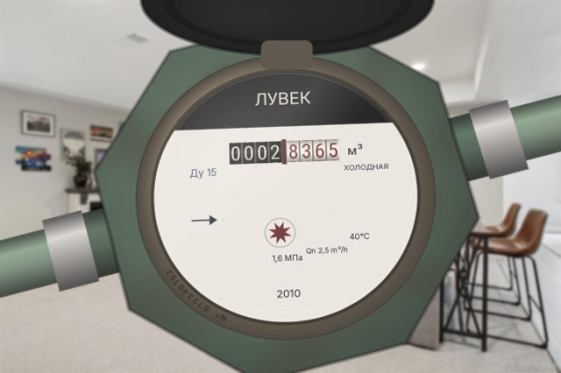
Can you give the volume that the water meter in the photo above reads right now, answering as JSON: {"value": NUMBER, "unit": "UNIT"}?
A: {"value": 2.8365, "unit": "m³"}
